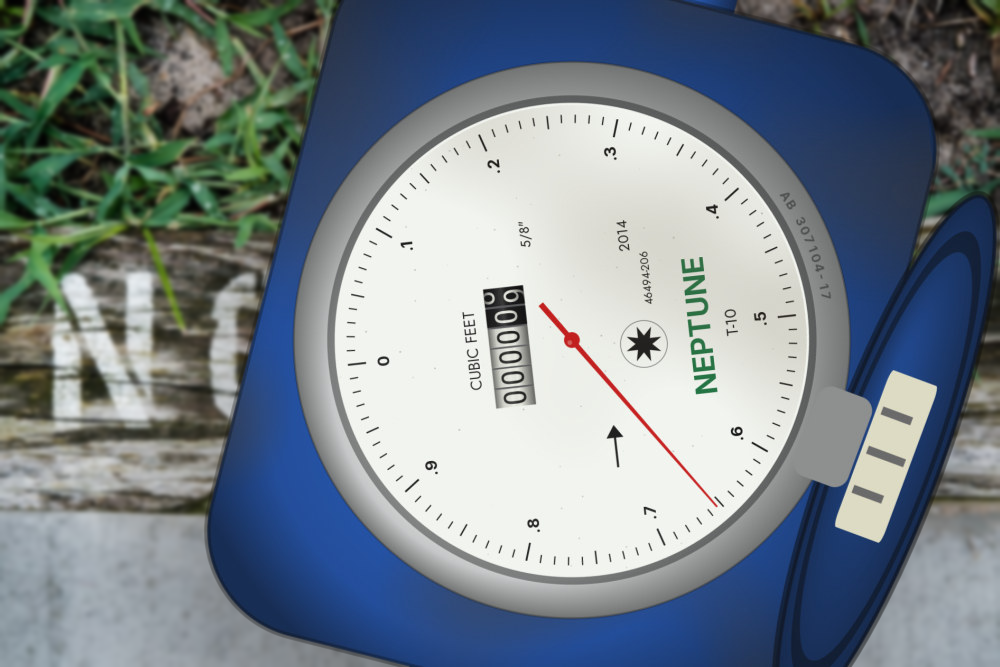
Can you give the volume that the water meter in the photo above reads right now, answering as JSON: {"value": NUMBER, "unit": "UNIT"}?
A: {"value": 8.65, "unit": "ft³"}
